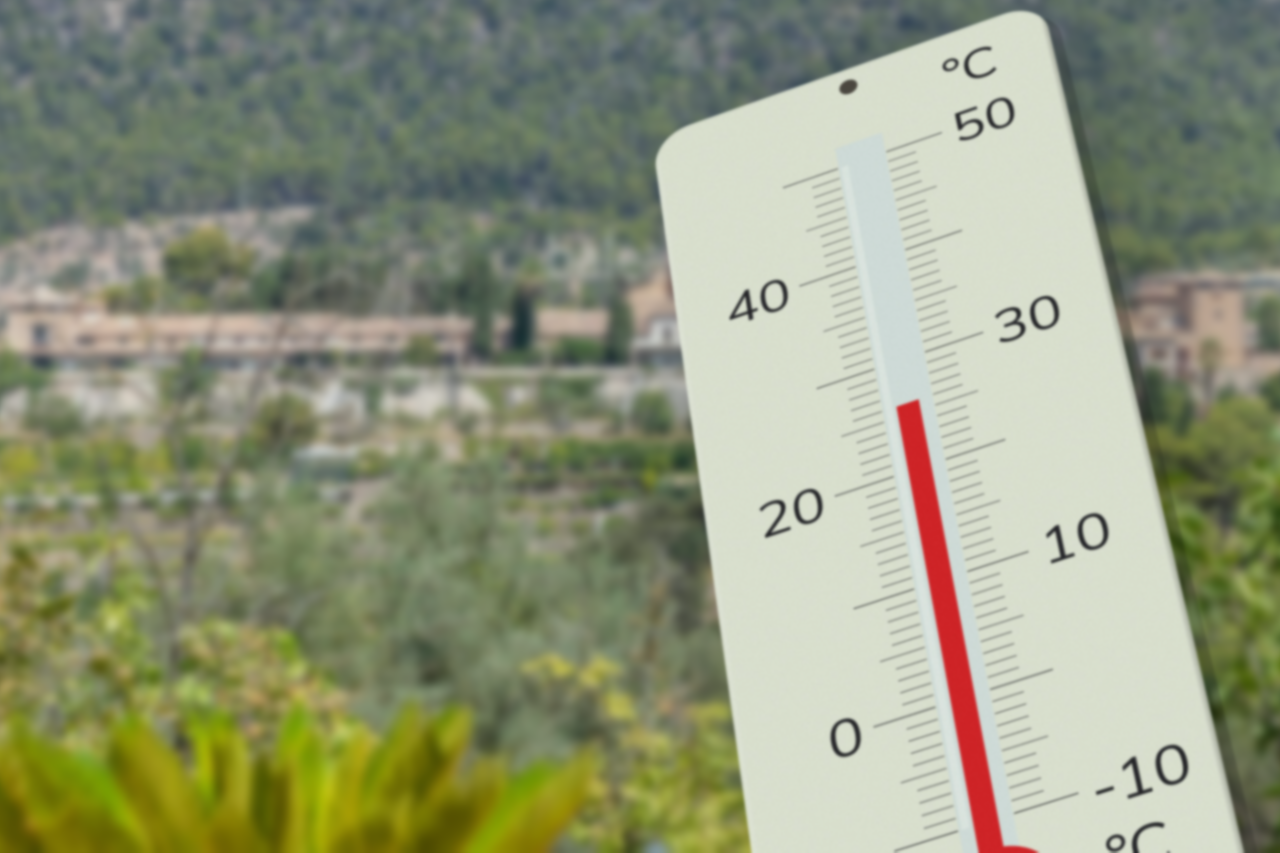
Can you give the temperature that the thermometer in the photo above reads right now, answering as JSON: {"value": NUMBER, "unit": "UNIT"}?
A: {"value": 26, "unit": "°C"}
